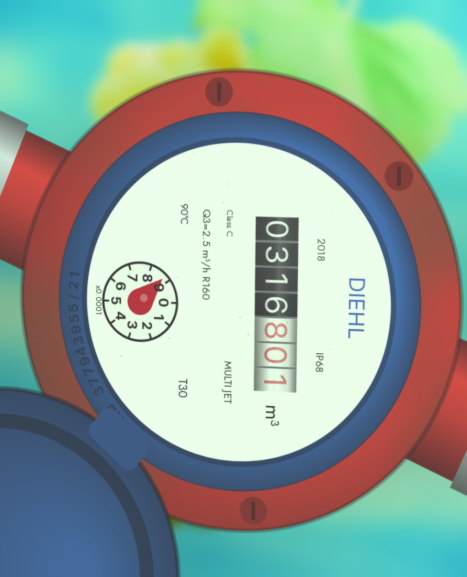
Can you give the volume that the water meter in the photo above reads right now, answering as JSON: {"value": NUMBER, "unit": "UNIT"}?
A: {"value": 316.8018, "unit": "m³"}
